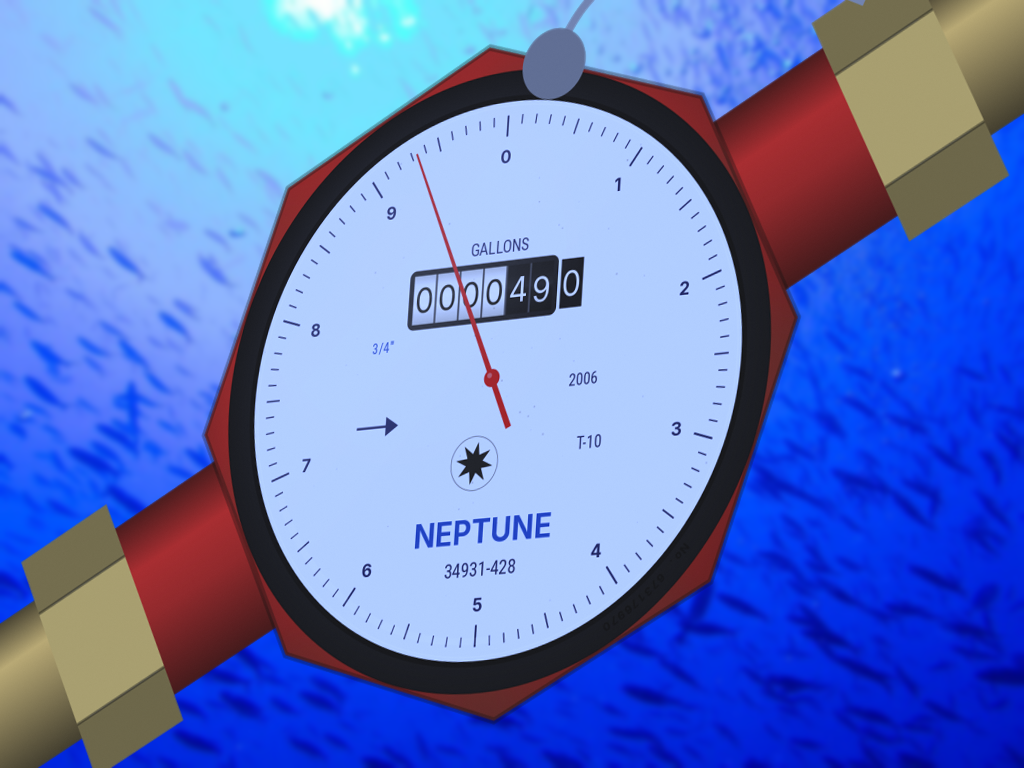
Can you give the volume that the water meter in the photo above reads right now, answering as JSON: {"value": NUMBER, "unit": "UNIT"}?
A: {"value": 489.3, "unit": "gal"}
